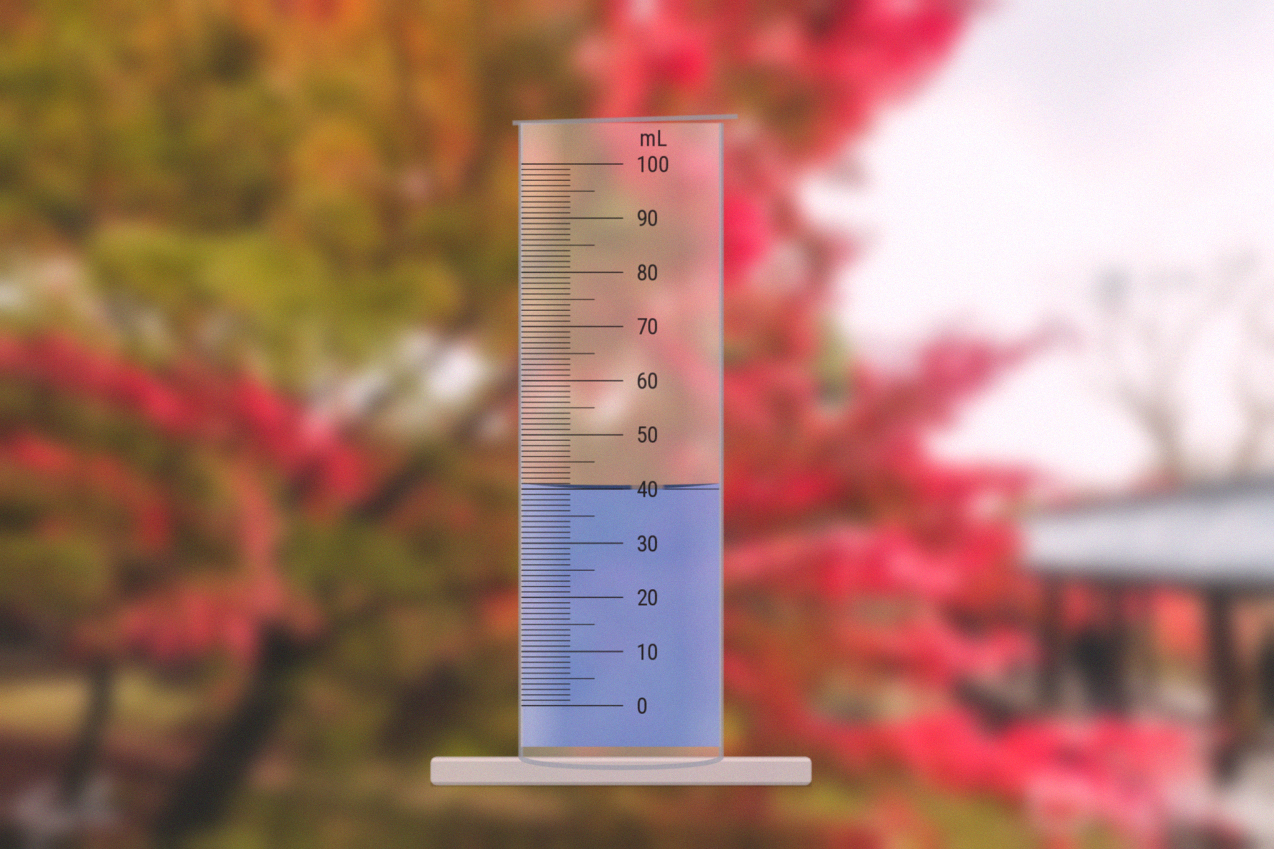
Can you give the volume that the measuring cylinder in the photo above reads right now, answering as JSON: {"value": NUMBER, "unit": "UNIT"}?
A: {"value": 40, "unit": "mL"}
